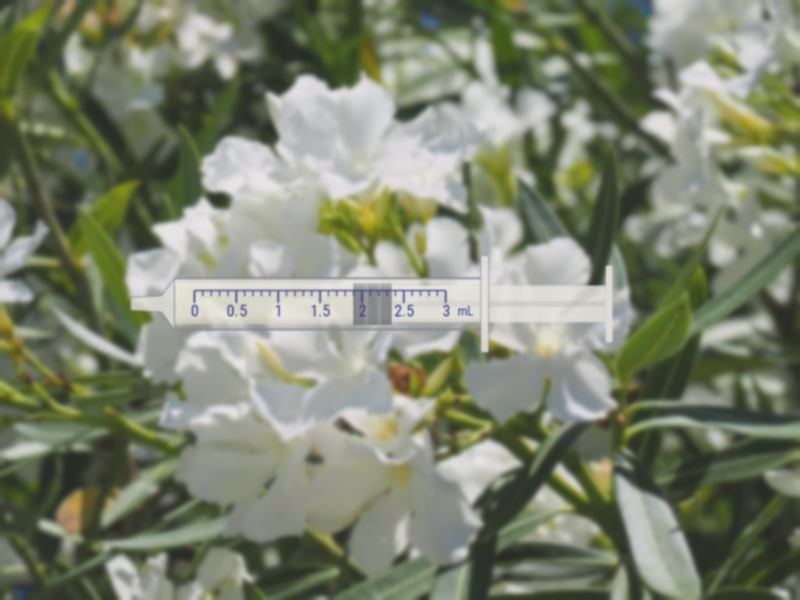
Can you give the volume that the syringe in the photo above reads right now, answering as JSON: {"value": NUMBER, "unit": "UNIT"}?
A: {"value": 1.9, "unit": "mL"}
